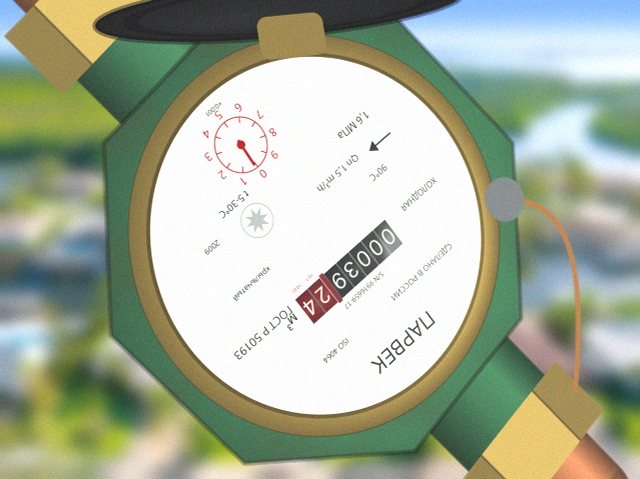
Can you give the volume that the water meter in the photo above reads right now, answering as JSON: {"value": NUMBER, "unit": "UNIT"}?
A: {"value": 39.240, "unit": "m³"}
